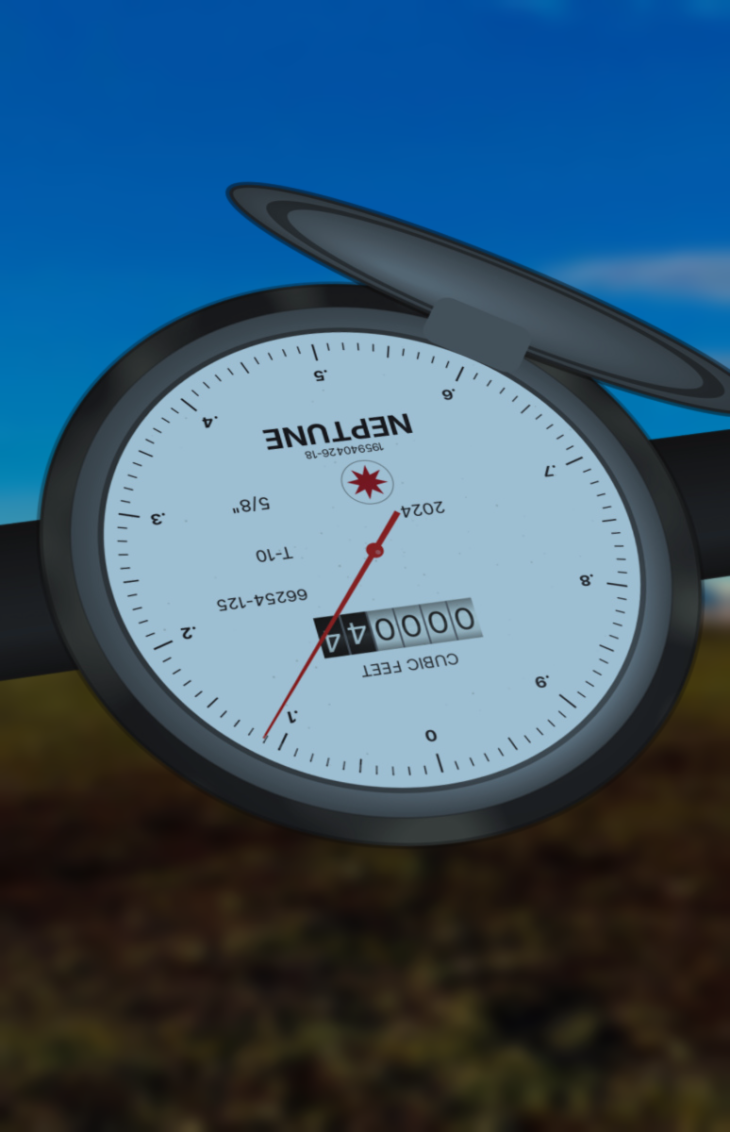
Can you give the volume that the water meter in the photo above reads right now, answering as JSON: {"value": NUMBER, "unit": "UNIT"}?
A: {"value": 44.11, "unit": "ft³"}
